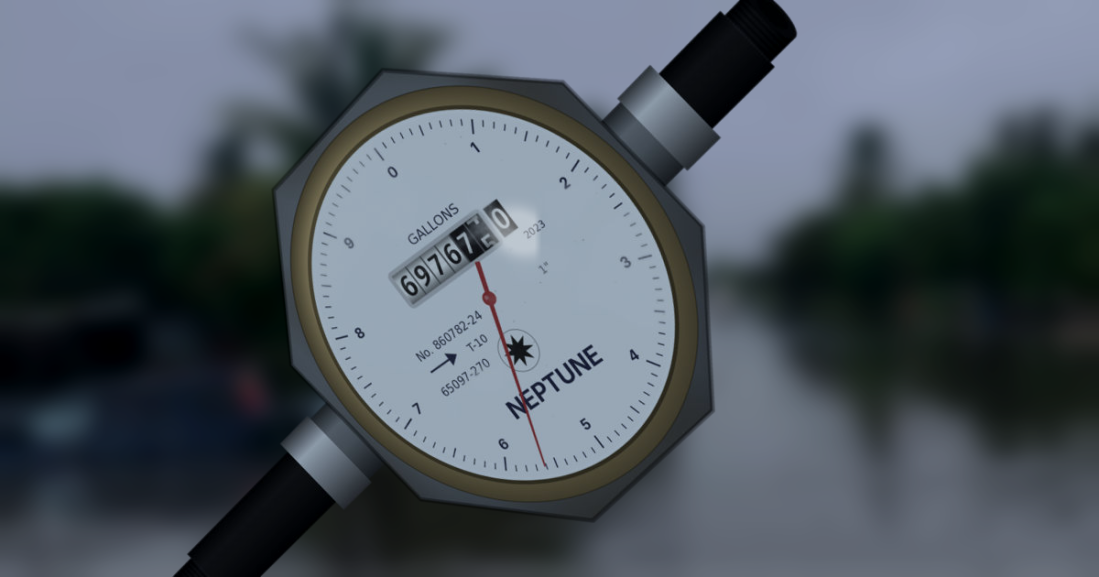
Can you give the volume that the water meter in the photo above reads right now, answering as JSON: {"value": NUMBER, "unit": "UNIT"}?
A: {"value": 6976745.6, "unit": "gal"}
